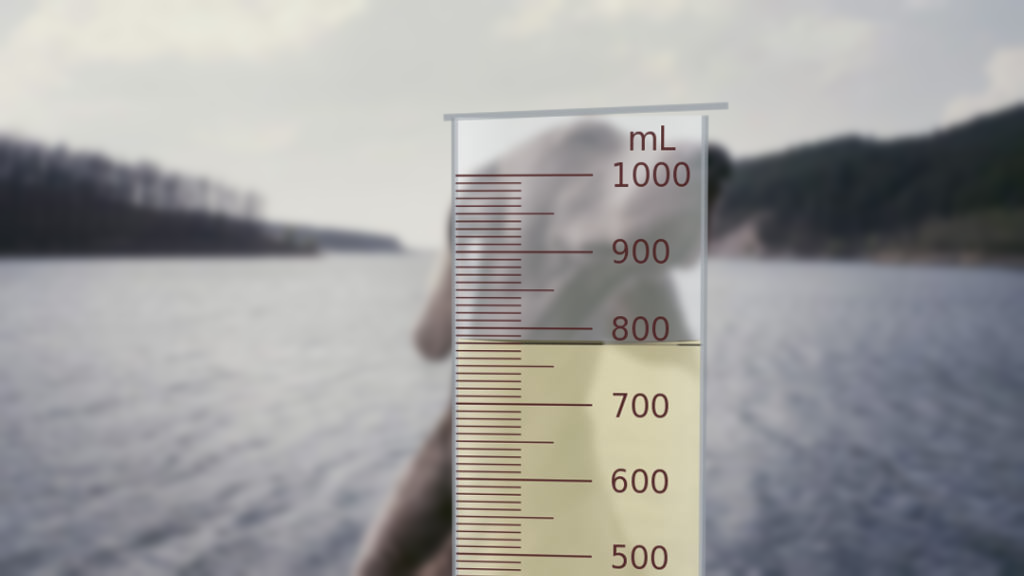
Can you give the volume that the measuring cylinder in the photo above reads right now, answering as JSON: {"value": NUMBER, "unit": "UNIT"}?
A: {"value": 780, "unit": "mL"}
